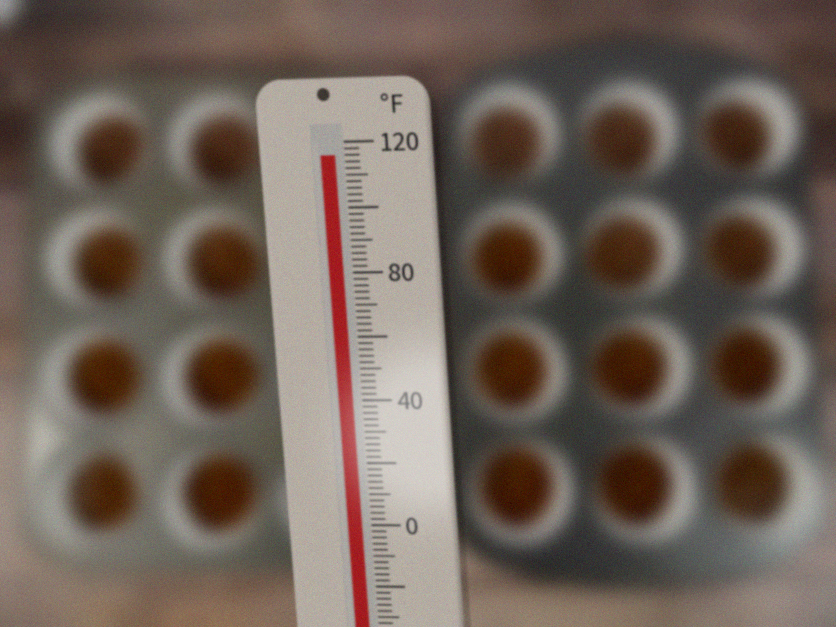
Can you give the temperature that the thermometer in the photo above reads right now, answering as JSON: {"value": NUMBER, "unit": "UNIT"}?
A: {"value": 116, "unit": "°F"}
